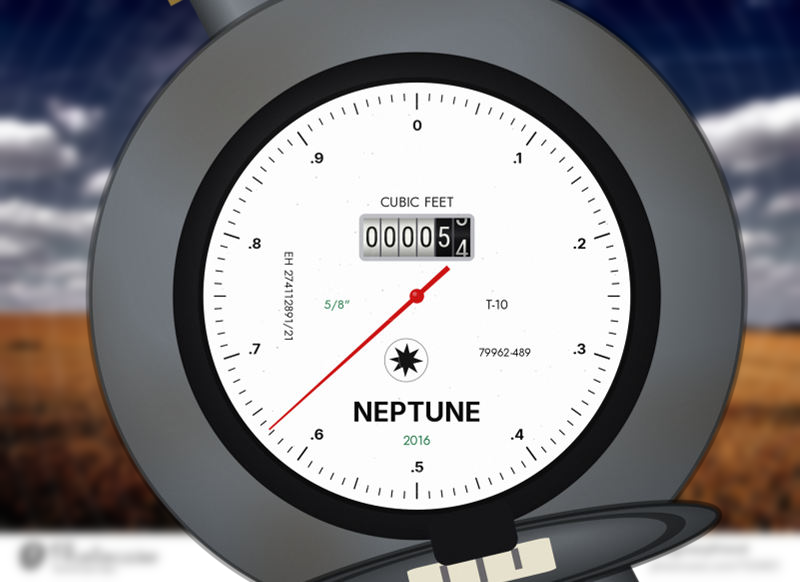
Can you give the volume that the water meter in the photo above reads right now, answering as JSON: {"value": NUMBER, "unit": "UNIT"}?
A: {"value": 53.63, "unit": "ft³"}
